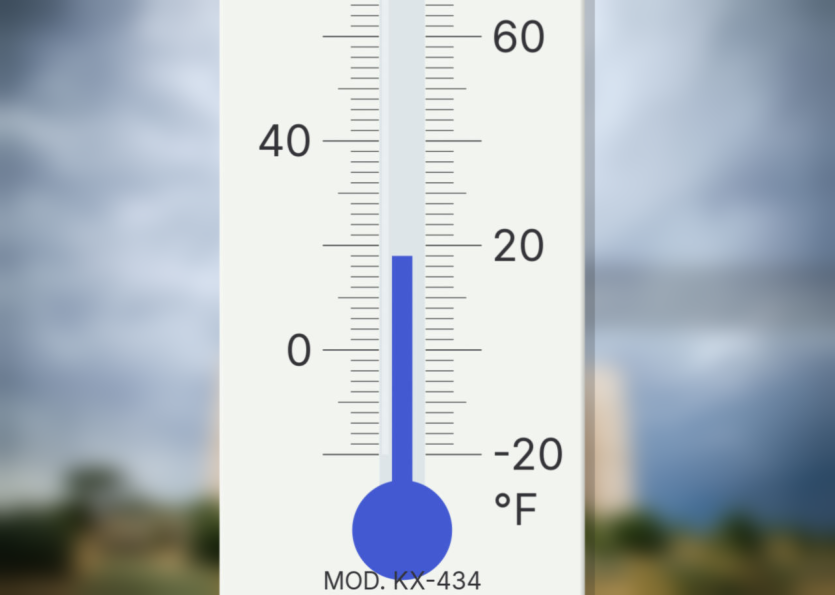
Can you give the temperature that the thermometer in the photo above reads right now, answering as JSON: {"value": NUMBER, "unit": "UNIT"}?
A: {"value": 18, "unit": "°F"}
